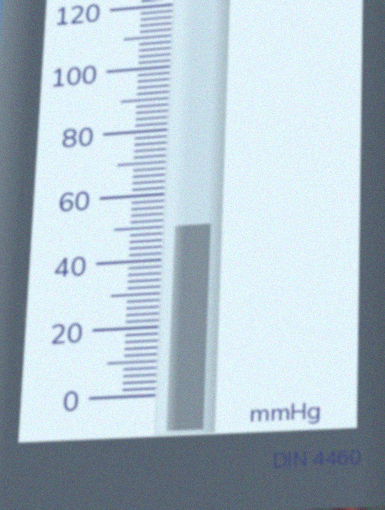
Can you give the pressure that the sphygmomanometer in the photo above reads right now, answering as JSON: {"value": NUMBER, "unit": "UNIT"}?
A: {"value": 50, "unit": "mmHg"}
